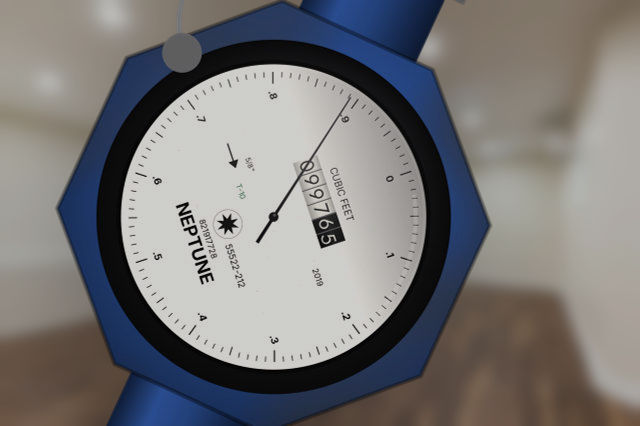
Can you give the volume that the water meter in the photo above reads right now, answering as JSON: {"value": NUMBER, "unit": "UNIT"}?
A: {"value": 99764.89, "unit": "ft³"}
